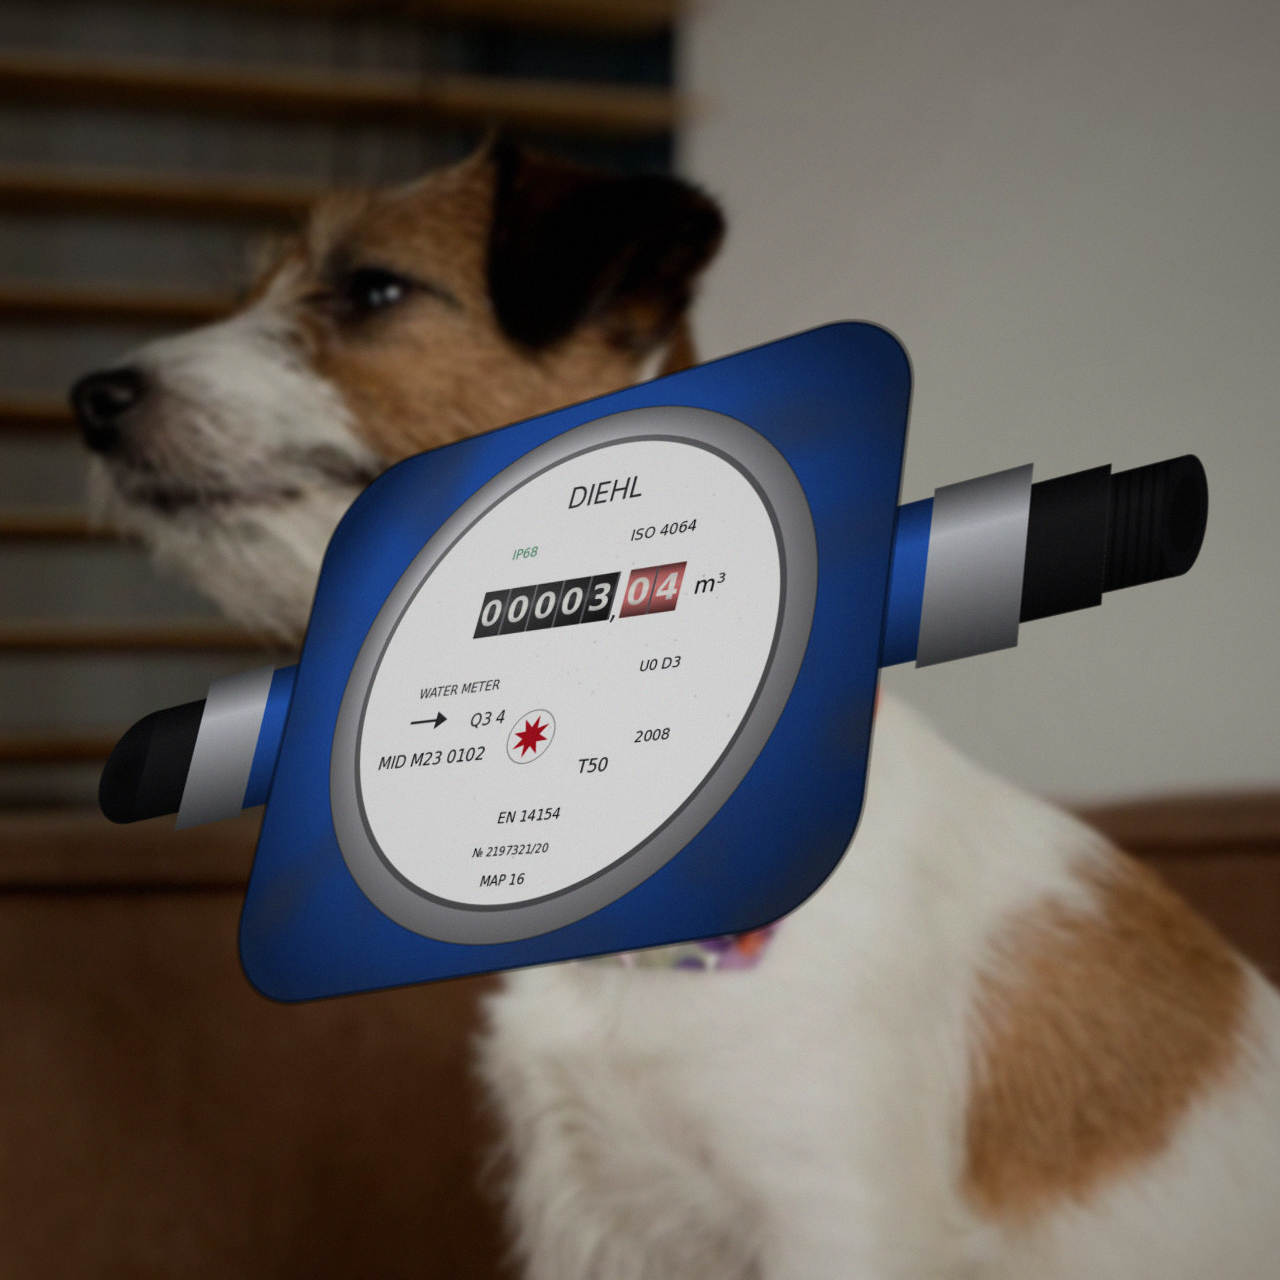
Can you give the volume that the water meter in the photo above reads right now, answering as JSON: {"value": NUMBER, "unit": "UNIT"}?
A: {"value": 3.04, "unit": "m³"}
